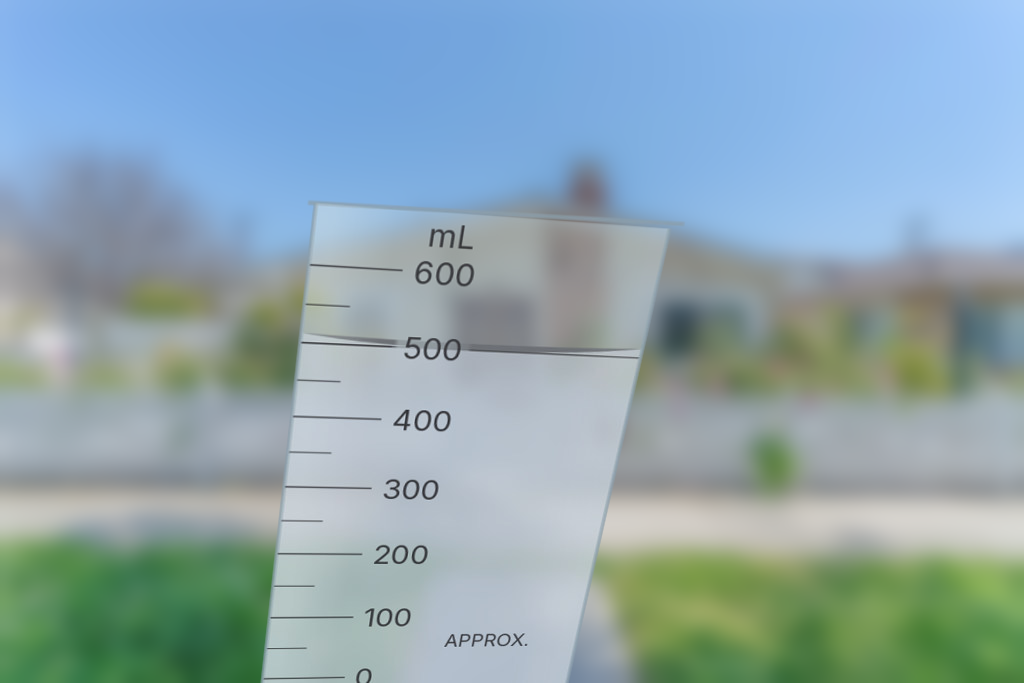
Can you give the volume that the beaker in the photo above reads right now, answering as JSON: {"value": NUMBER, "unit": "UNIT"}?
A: {"value": 500, "unit": "mL"}
